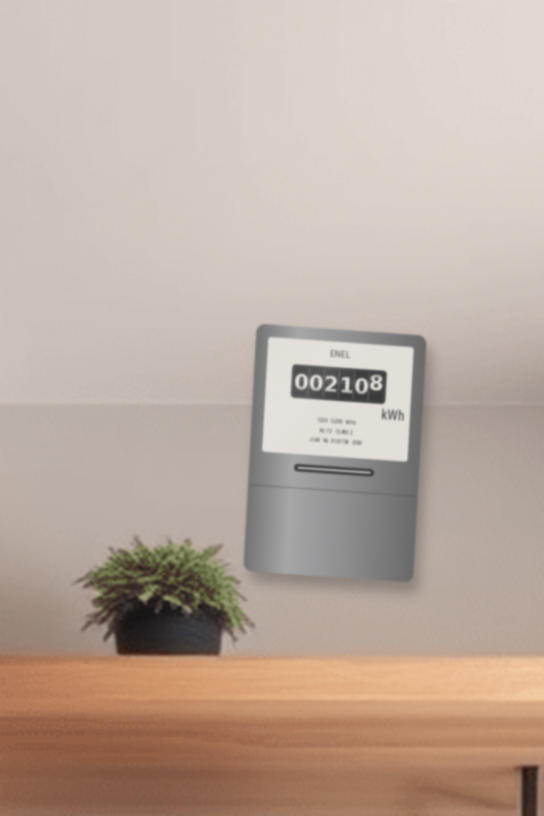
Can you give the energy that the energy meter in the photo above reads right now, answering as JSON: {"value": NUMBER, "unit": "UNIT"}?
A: {"value": 2108, "unit": "kWh"}
